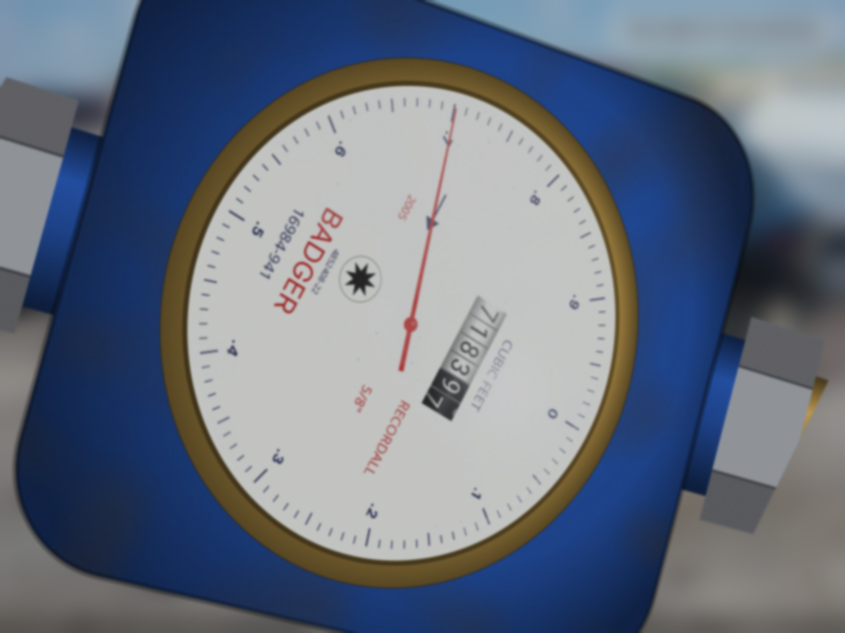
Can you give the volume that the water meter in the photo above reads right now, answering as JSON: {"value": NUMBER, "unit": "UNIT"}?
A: {"value": 718396.70, "unit": "ft³"}
